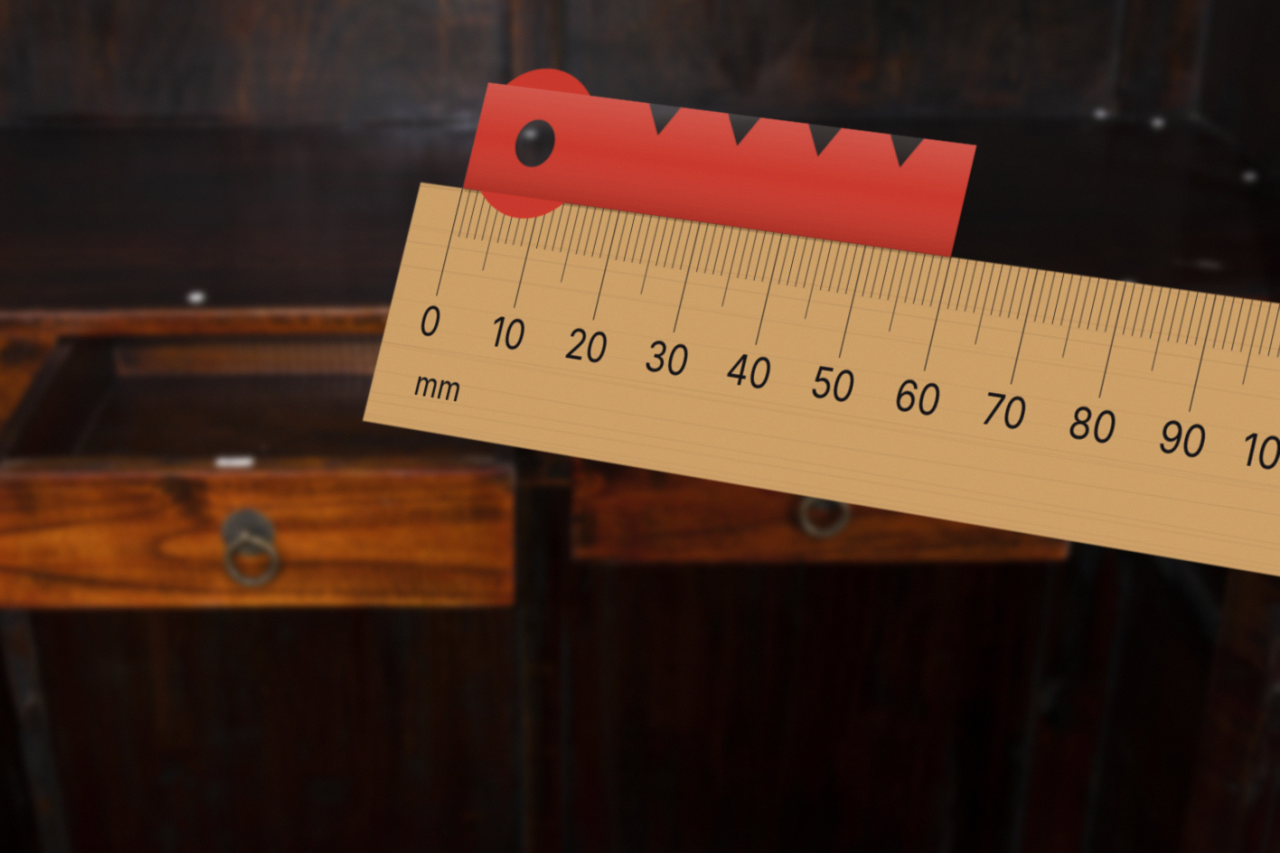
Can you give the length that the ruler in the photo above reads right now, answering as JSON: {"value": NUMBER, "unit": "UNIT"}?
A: {"value": 60, "unit": "mm"}
